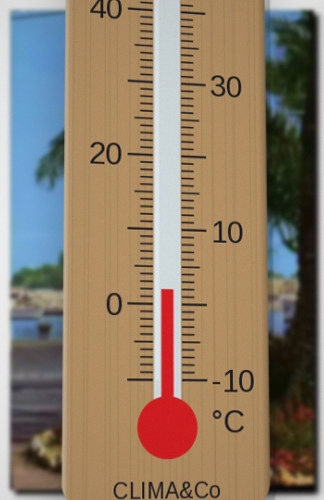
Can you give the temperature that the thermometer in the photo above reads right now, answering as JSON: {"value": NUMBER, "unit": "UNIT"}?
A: {"value": 2, "unit": "°C"}
